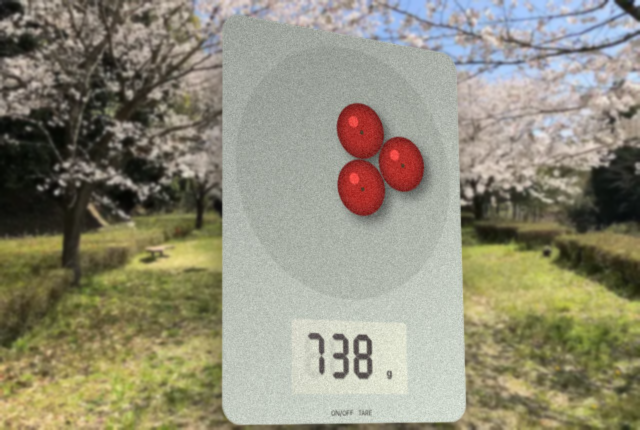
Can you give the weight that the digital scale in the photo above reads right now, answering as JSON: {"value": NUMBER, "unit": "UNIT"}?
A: {"value": 738, "unit": "g"}
